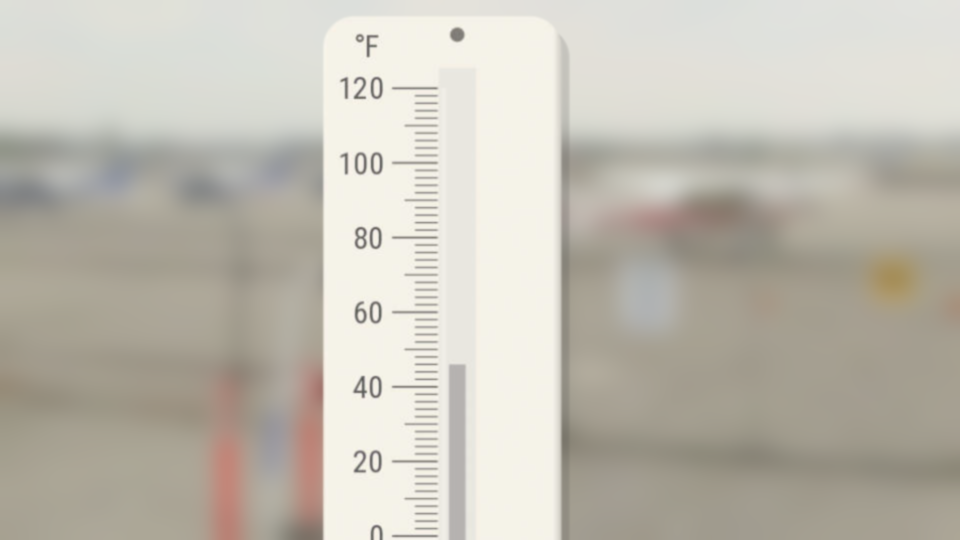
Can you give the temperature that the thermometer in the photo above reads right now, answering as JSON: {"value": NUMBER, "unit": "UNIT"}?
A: {"value": 46, "unit": "°F"}
